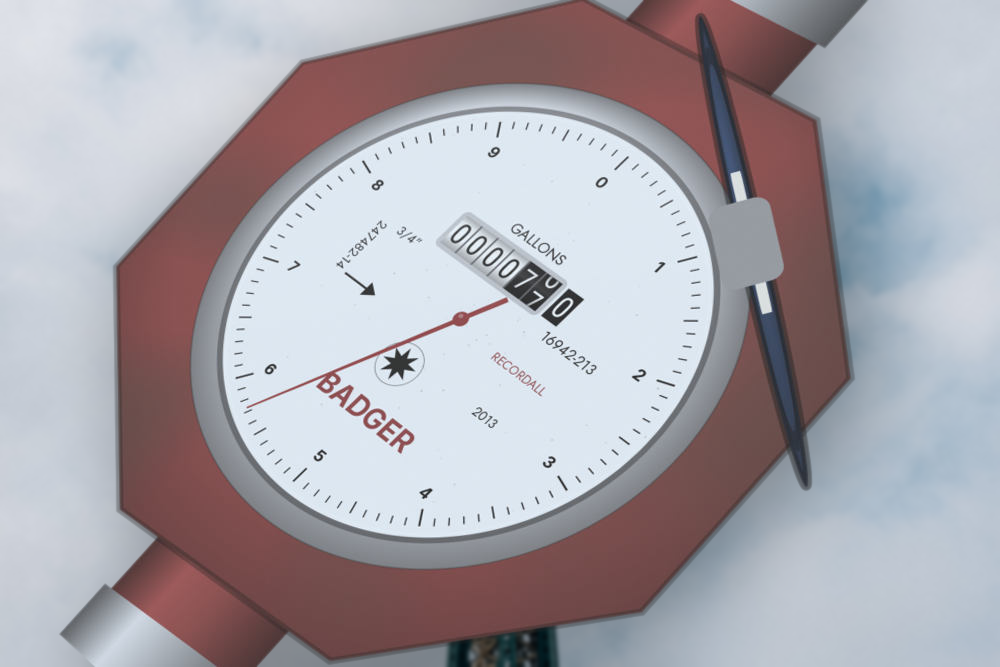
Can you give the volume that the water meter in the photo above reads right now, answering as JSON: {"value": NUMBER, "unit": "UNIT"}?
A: {"value": 765.7, "unit": "gal"}
